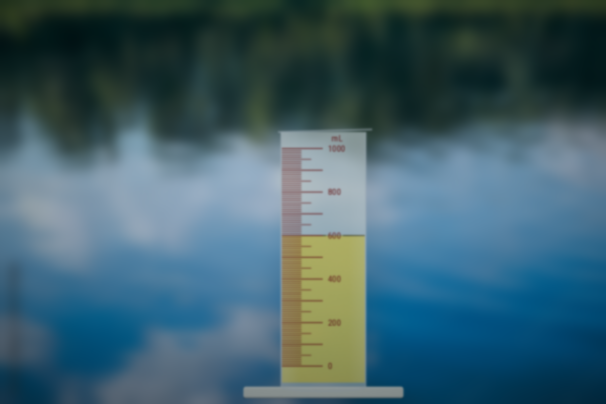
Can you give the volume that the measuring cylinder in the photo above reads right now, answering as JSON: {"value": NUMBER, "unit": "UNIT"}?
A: {"value": 600, "unit": "mL"}
